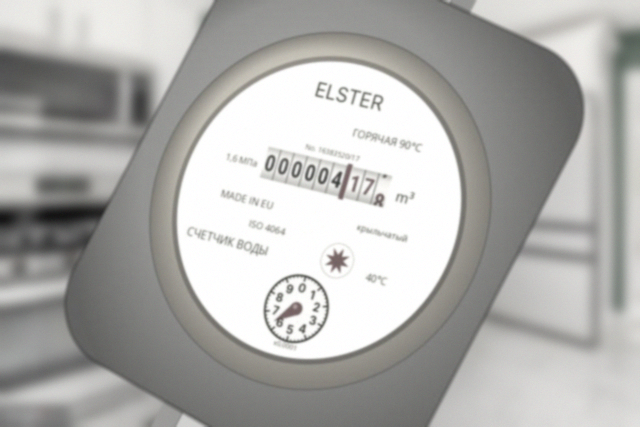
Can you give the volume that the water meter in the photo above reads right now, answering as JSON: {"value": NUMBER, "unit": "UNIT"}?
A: {"value": 4.1776, "unit": "m³"}
